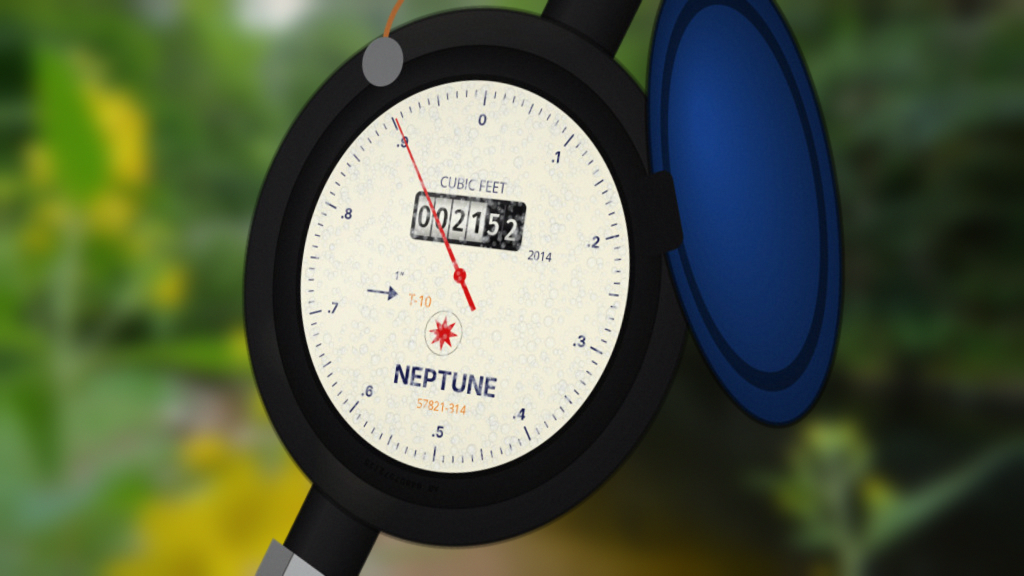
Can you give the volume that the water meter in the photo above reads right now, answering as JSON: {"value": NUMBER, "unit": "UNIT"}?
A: {"value": 2151.90, "unit": "ft³"}
